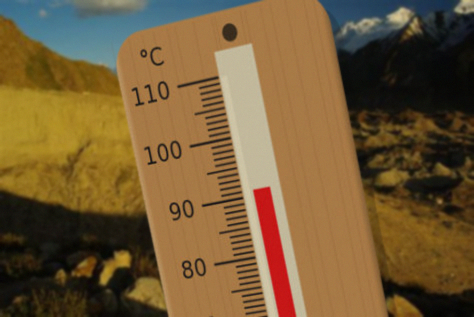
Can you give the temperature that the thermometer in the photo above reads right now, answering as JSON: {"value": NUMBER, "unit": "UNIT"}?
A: {"value": 91, "unit": "°C"}
